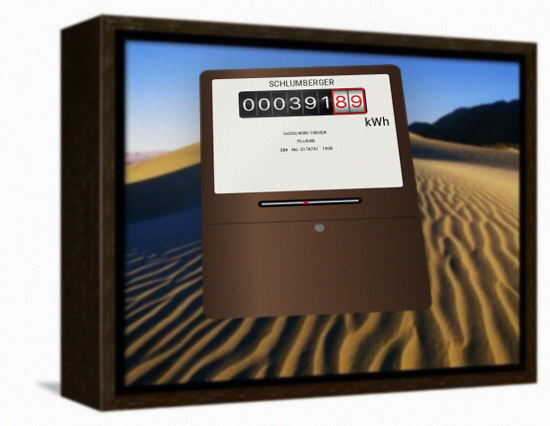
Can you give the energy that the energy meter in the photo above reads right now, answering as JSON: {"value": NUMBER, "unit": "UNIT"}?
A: {"value": 391.89, "unit": "kWh"}
